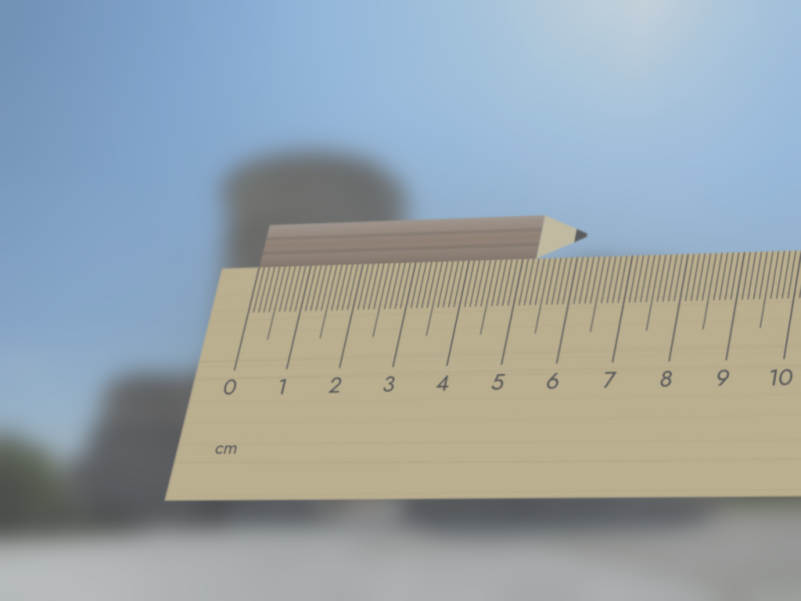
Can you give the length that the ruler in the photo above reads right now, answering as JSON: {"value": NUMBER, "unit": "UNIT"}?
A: {"value": 6.1, "unit": "cm"}
